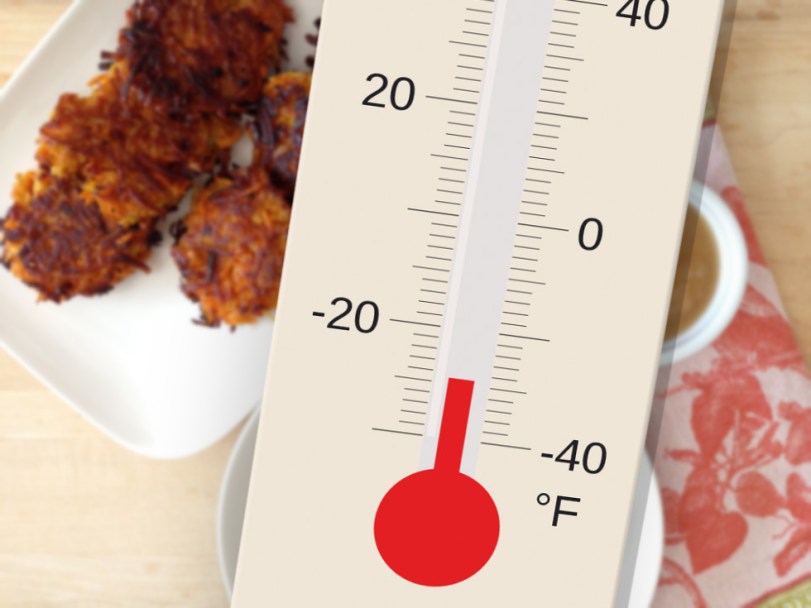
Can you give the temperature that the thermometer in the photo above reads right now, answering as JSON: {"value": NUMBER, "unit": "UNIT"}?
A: {"value": -29, "unit": "°F"}
